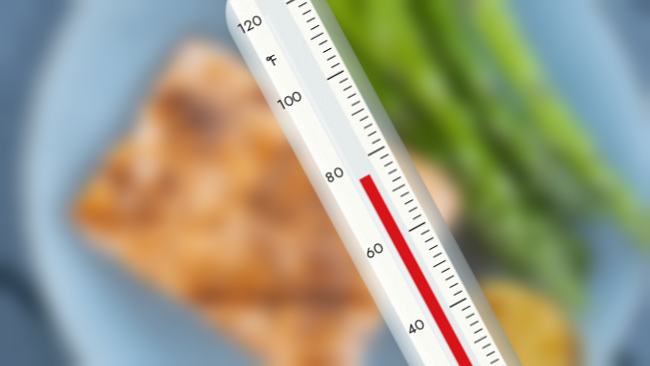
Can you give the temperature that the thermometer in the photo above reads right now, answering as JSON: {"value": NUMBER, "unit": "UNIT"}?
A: {"value": 76, "unit": "°F"}
